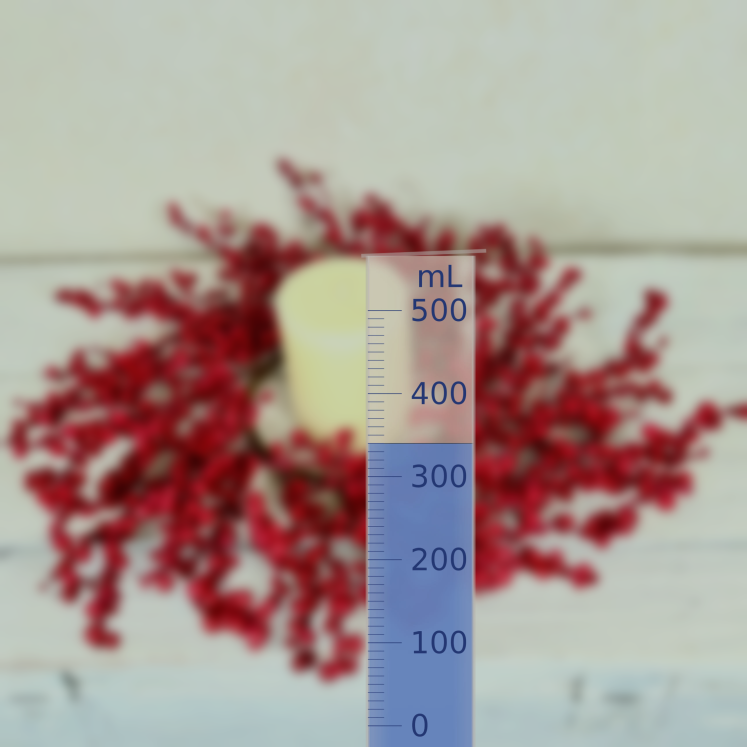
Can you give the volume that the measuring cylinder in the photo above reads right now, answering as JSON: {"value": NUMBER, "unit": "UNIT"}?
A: {"value": 340, "unit": "mL"}
